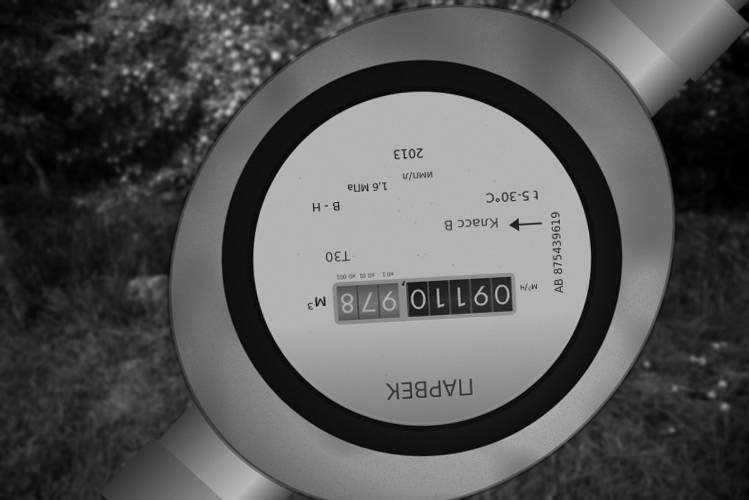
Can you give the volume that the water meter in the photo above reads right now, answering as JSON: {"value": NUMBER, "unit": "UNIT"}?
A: {"value": 9110.978, "unit": "m³"}
